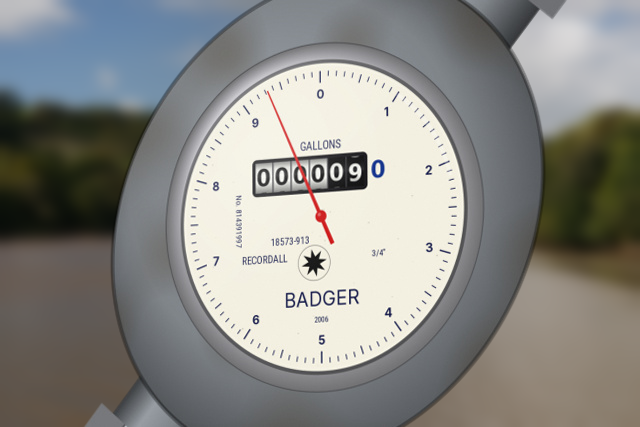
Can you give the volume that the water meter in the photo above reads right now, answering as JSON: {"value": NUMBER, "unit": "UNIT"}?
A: {"value": 89.3, "unit": "gal"}
